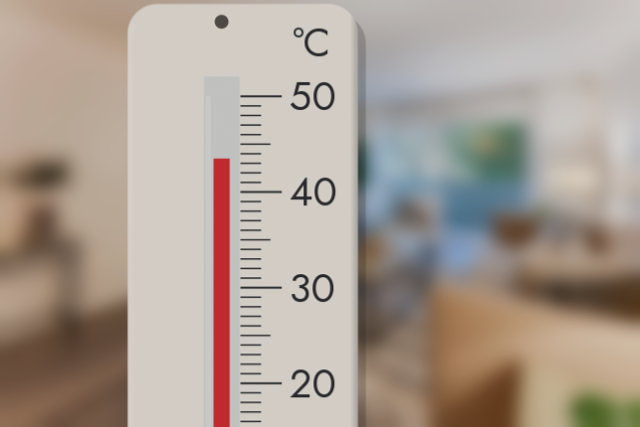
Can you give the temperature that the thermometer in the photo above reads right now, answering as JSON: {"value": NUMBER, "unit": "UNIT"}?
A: {"value": 43.5, "unit": "°C"}
